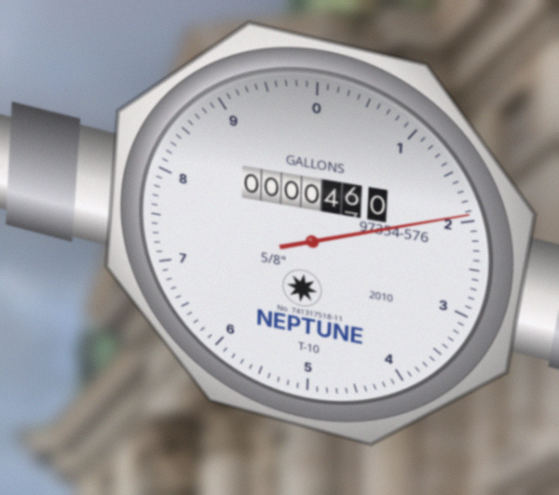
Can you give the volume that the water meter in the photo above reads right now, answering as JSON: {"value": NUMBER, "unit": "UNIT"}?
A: {"value": 461.9, "unit": "gal"}
